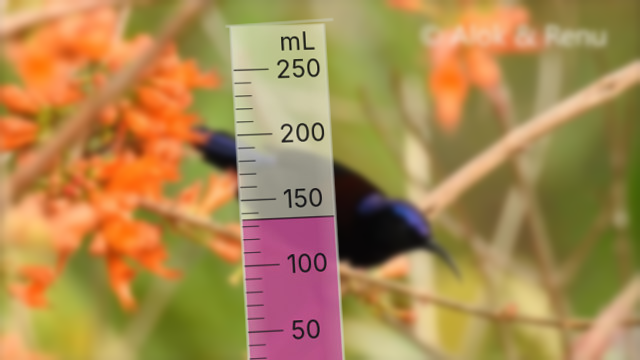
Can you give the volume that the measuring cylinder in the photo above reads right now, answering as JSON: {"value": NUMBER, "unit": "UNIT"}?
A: {"value": 135, "unit": "mL"}
